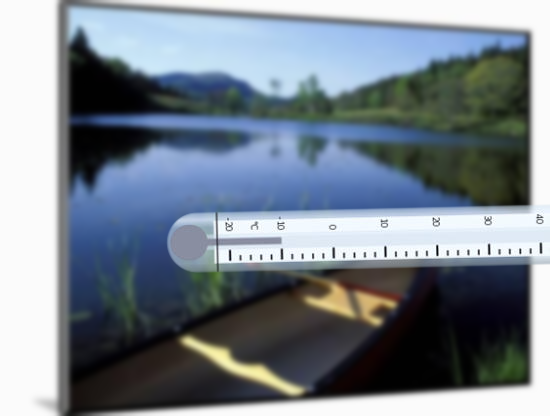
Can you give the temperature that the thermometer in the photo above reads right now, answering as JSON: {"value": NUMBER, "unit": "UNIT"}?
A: {"value": -10, "unit": "°C"}
